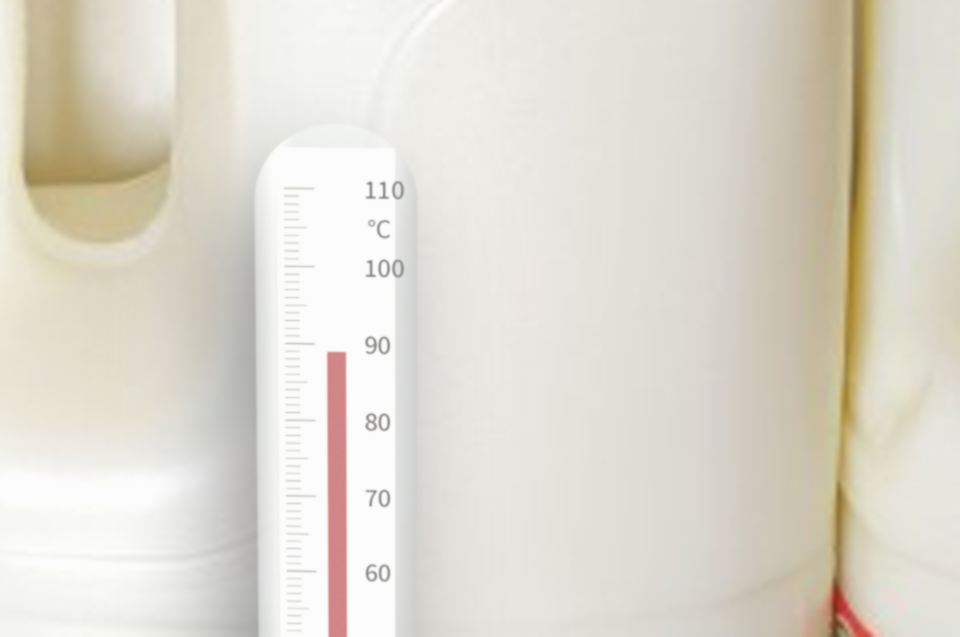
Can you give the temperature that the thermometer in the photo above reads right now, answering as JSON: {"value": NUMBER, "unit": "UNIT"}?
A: {"value": 89, "unit": "°C"}
